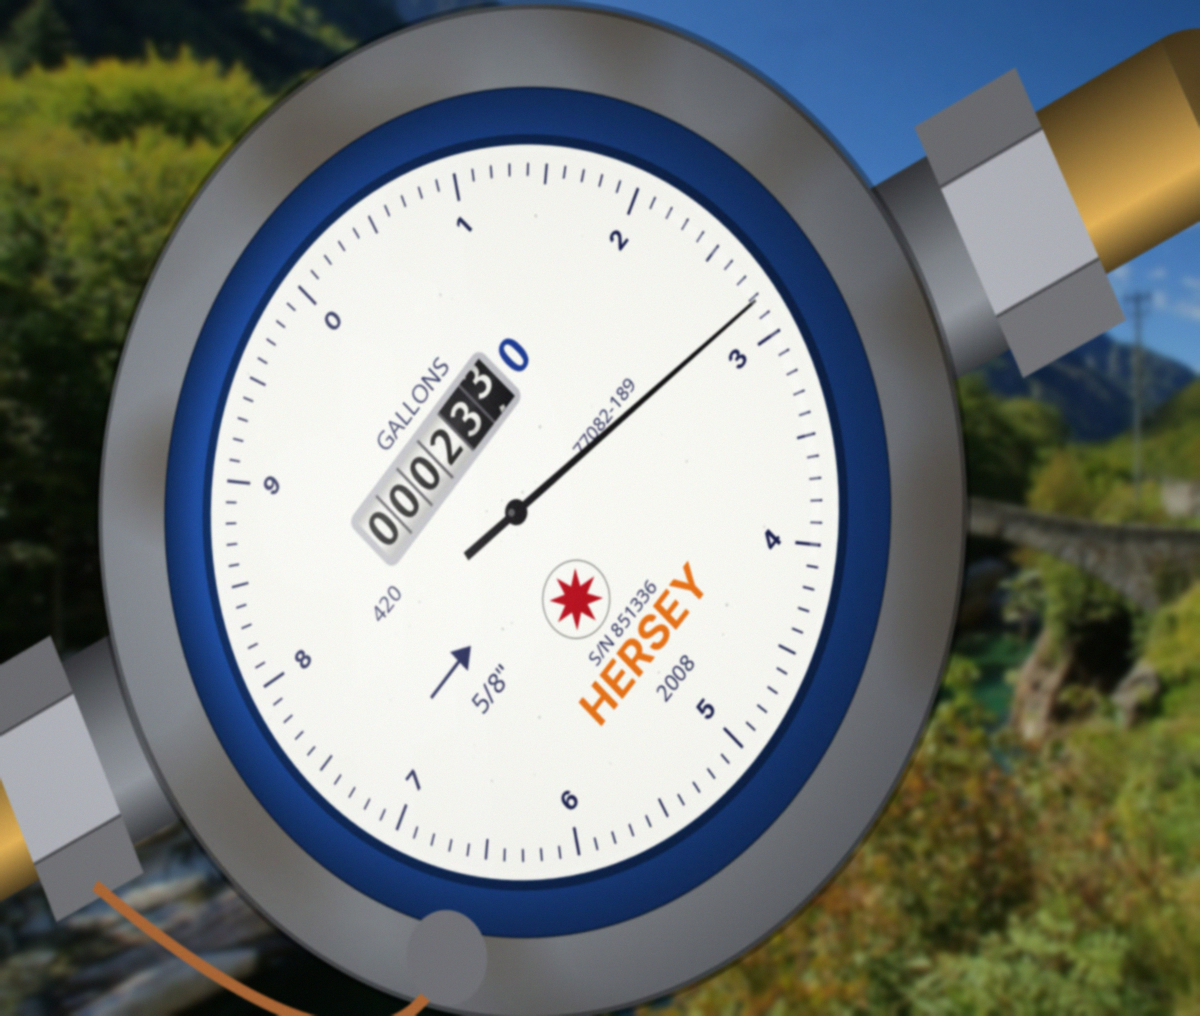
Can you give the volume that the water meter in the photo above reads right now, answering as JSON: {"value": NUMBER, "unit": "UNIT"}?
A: {"value": 2332.8, "unit": "gal"}
